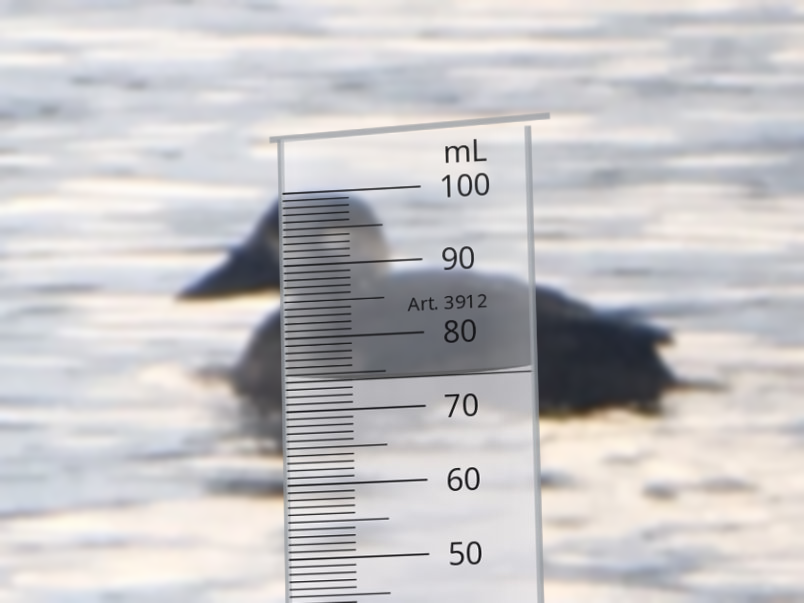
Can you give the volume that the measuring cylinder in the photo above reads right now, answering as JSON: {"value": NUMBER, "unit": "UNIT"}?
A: {"value": 74, "unit": "mL"}
